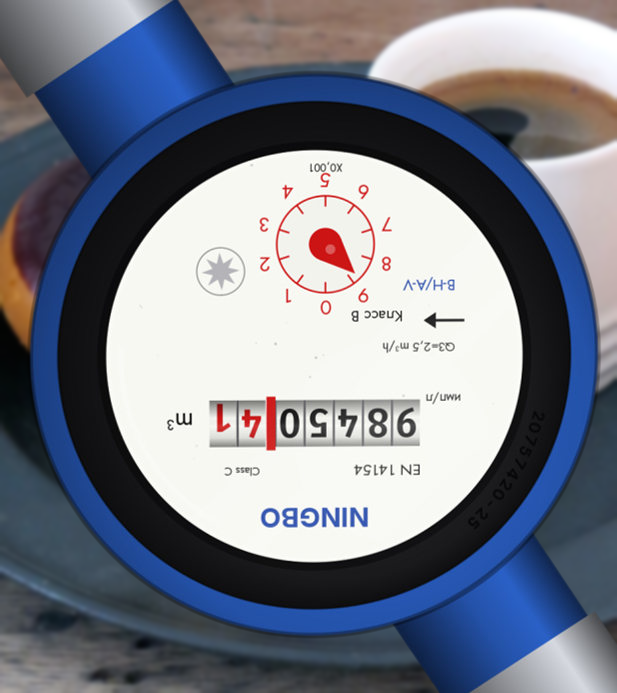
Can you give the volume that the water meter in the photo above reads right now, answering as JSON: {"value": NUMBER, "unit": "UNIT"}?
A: {"value": 98450.408, "unit": "m³"}
